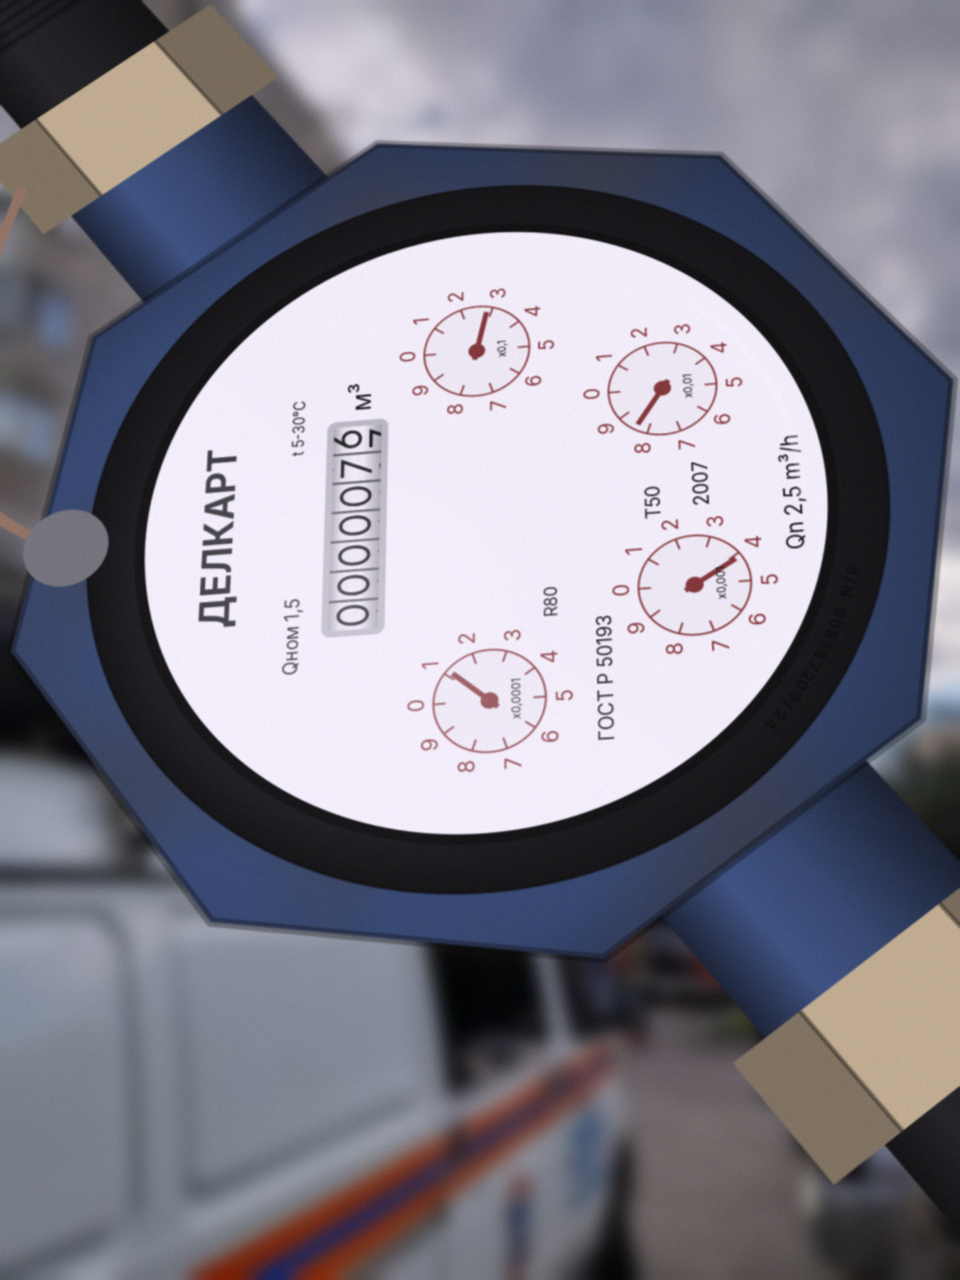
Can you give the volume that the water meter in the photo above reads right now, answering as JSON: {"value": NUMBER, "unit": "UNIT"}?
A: {"value": 76.2841, "unit": "m³"}
